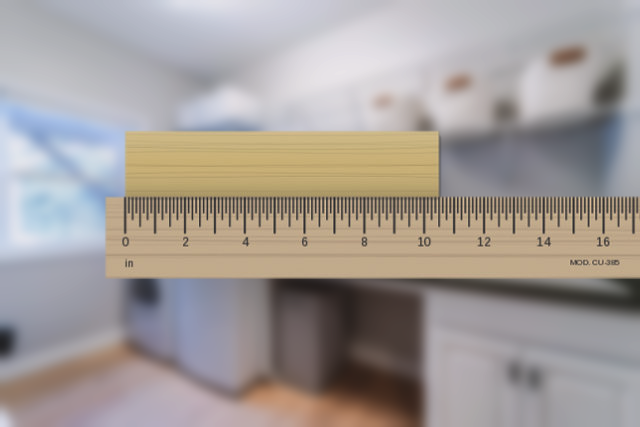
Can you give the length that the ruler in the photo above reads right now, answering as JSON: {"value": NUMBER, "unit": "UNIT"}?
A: {"value": 10.5, "unit": "in"}
